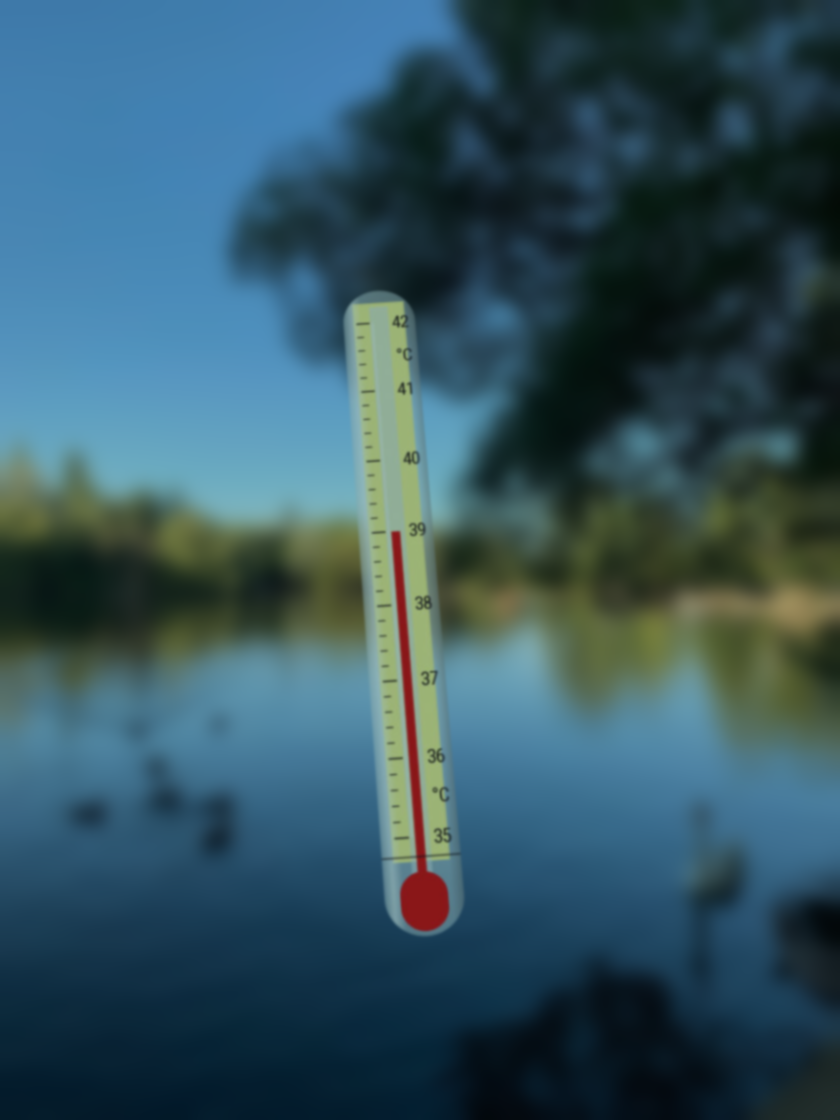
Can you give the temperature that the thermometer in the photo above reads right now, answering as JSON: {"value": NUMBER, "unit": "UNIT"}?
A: {"value": 39, "unit": "°C"}
